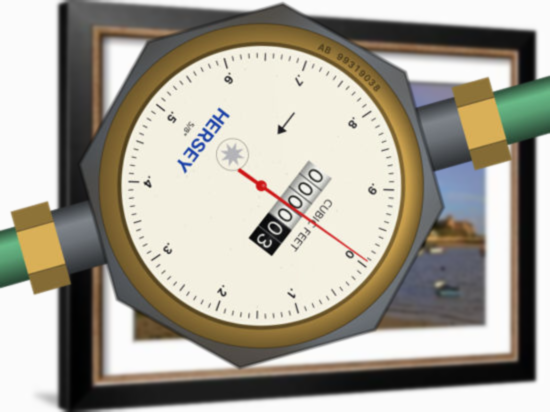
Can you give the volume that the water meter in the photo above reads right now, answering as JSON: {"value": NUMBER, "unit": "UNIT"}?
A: {"value": 2.99, "unit": "ft³"}
